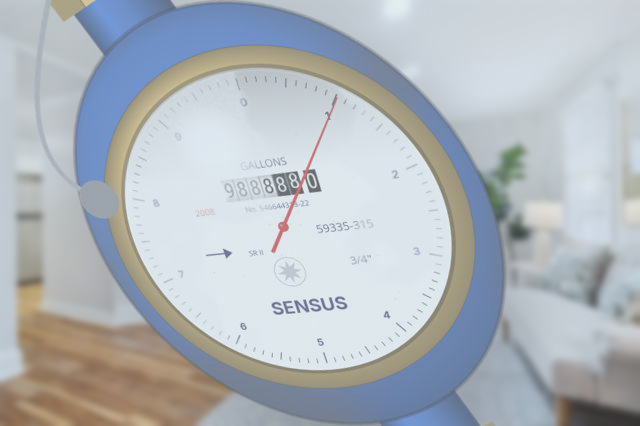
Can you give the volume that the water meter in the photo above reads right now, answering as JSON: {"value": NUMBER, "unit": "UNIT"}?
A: {"value": 9888881.0, "unit": "gal"}
